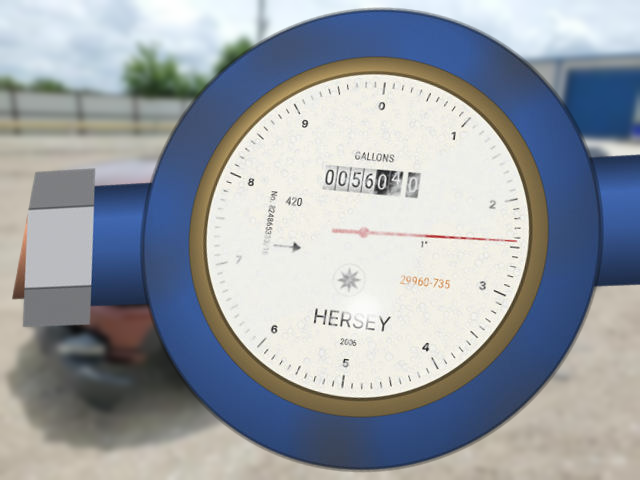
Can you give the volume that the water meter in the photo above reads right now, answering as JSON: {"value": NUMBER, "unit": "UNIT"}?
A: {"value": 56042.4, "unit": "gal"}
